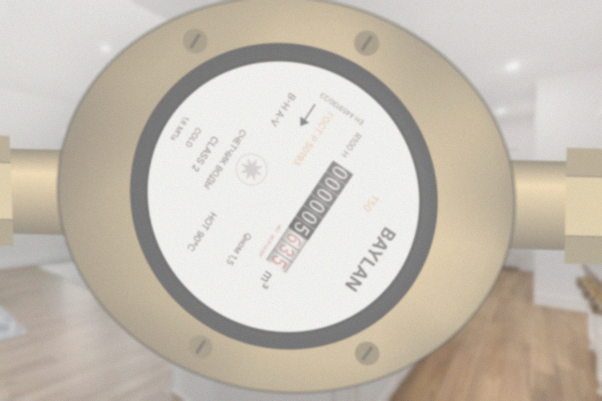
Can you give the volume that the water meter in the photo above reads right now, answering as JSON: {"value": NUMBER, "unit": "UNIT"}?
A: {"value": 5.635, "unit": "m³"}
